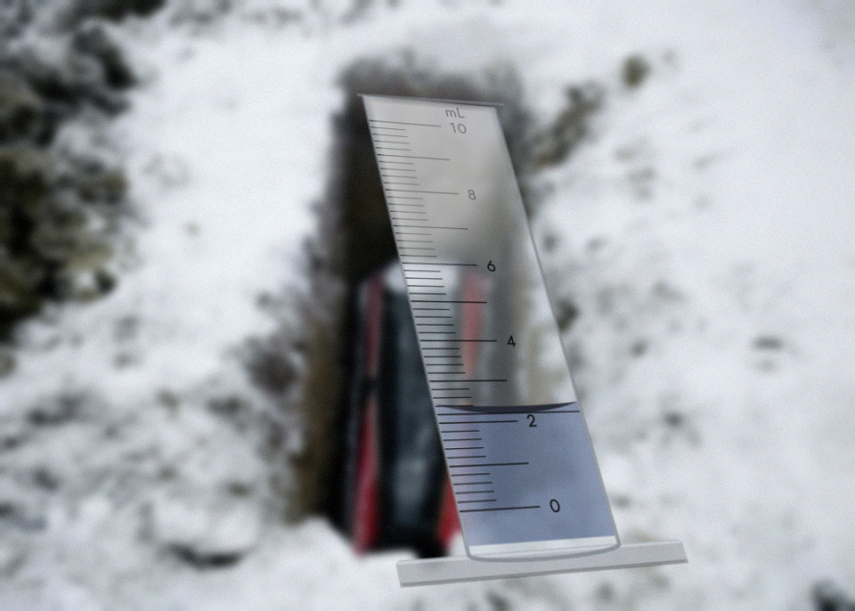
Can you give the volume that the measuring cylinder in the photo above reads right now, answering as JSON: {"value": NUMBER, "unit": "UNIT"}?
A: {"value": 2.2, "unit": "mL"}
